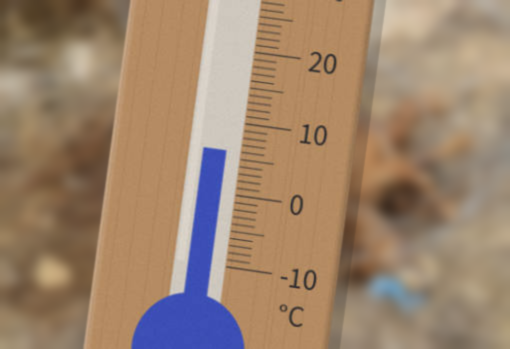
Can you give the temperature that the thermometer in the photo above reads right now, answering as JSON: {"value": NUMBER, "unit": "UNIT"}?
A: {"value": 6, "unit": "°C"}
